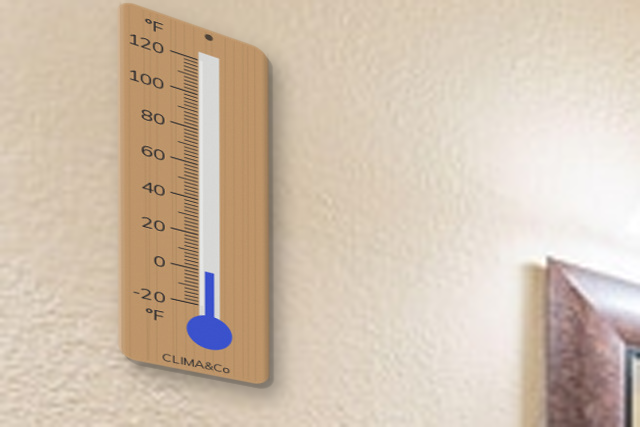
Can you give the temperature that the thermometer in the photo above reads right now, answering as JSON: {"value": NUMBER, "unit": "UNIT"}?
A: {"value": 0, "unit": "°F"}
